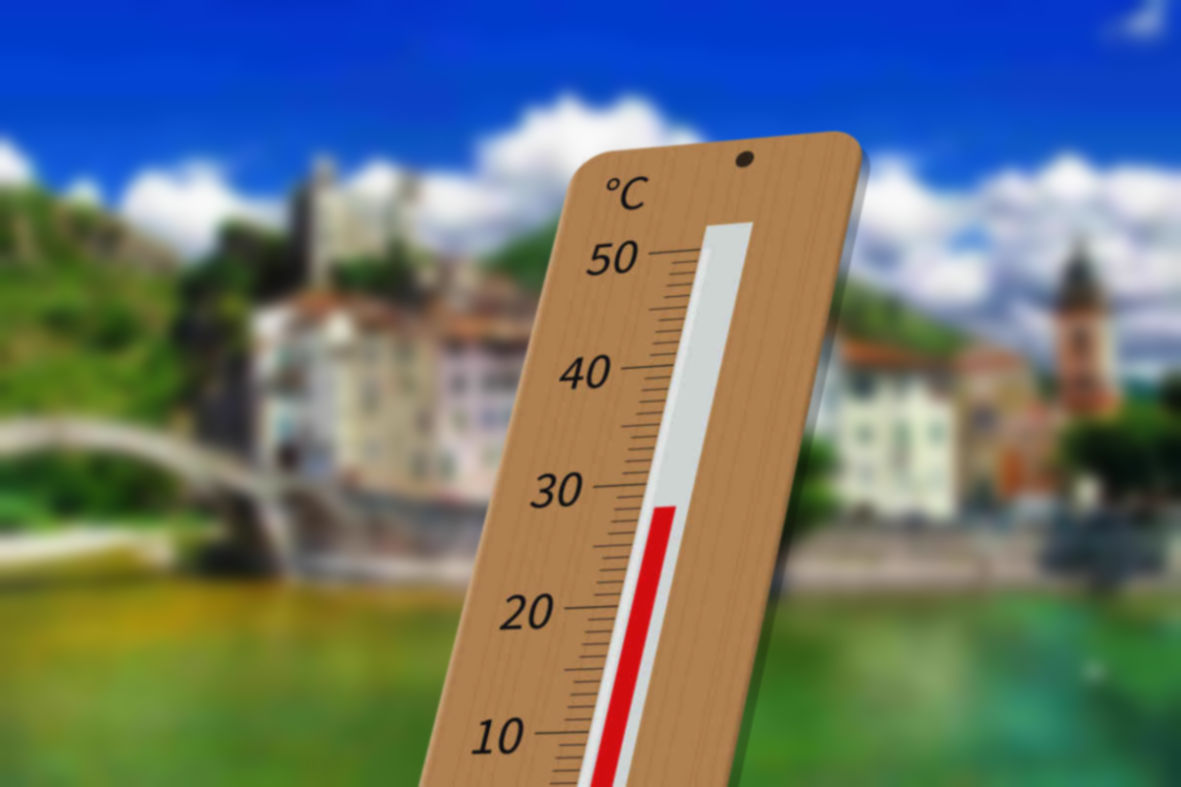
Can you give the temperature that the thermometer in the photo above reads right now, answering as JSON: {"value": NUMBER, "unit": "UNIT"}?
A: {"value": 28, "unit": "°C"}
